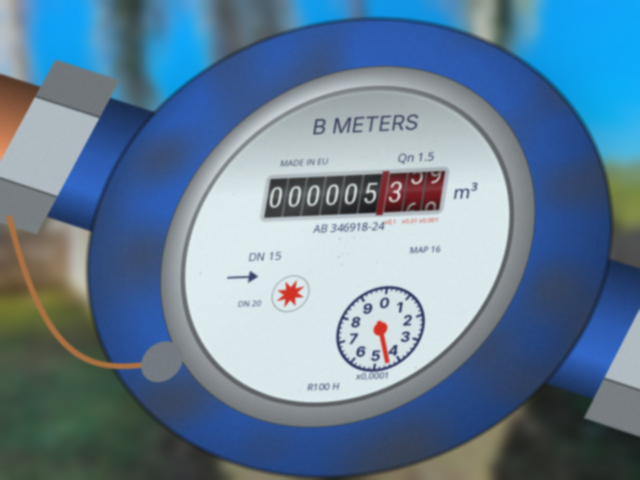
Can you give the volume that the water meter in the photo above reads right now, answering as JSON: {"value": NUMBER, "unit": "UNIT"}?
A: {"value": 5.3594, "unit": "m³"}
